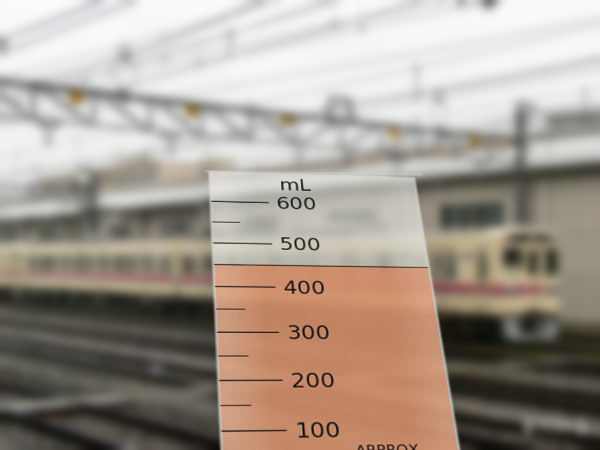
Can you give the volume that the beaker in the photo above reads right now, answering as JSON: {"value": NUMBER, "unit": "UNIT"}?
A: {"value": 450, "unit": "mL"}
